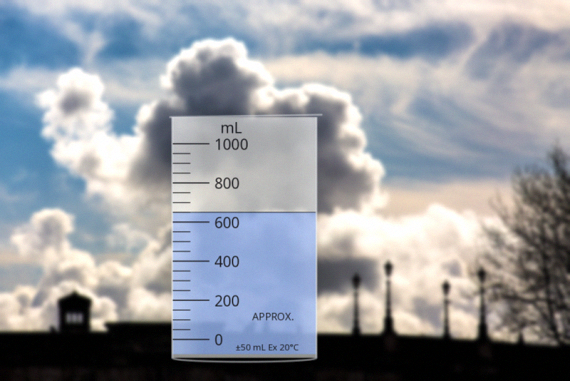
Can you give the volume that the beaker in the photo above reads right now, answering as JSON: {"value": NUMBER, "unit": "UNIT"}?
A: {"value": 650, "unit": "mL"}
